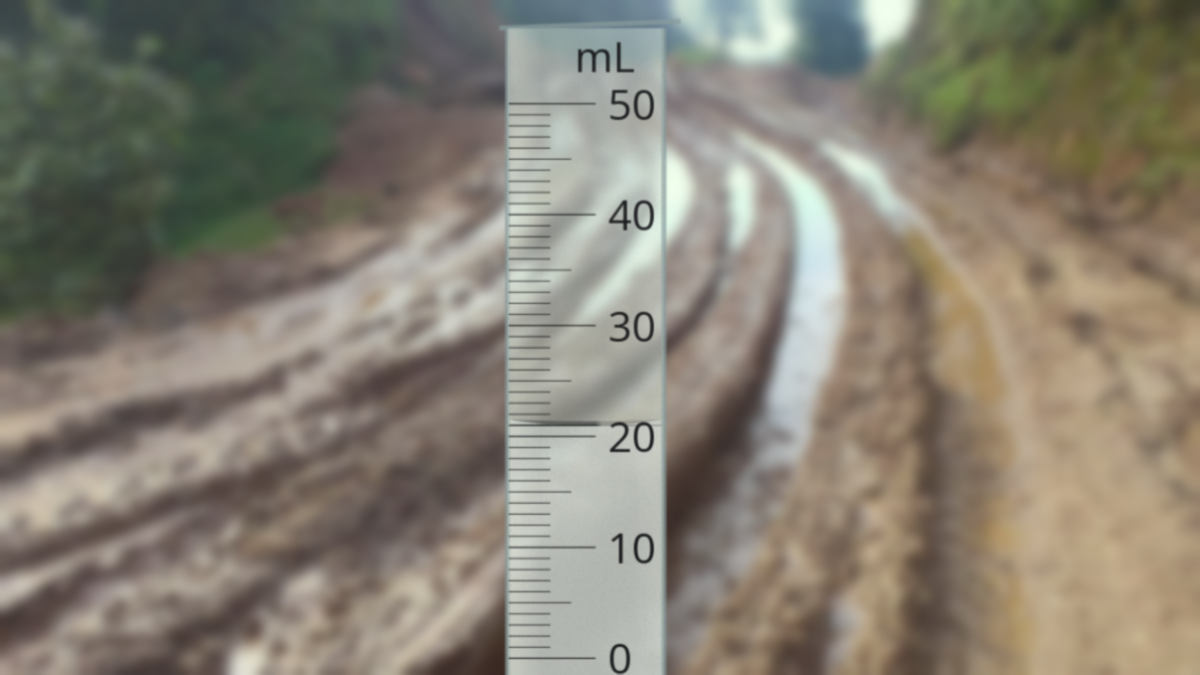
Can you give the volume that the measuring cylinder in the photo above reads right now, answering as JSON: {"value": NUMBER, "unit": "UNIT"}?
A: {"value": 21, "unit": "mL"}
